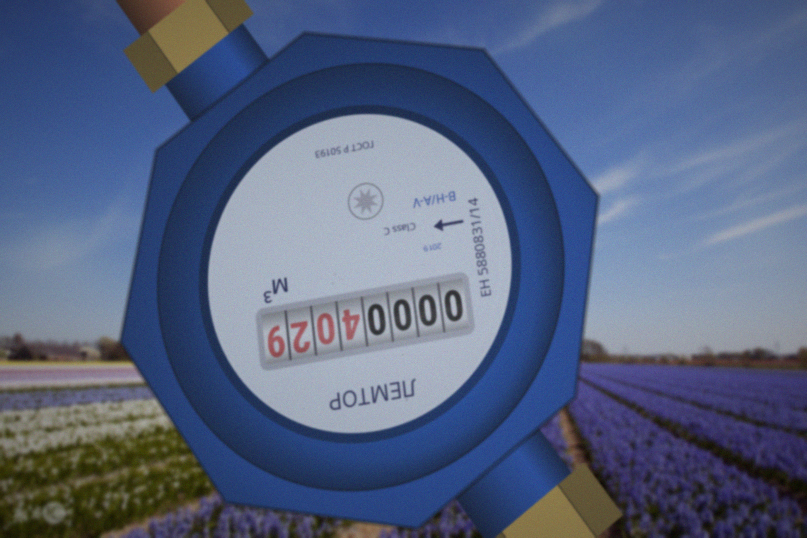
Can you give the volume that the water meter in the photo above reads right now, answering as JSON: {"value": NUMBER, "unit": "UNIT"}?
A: {"value": 0.4029, "unit": "m³"}
